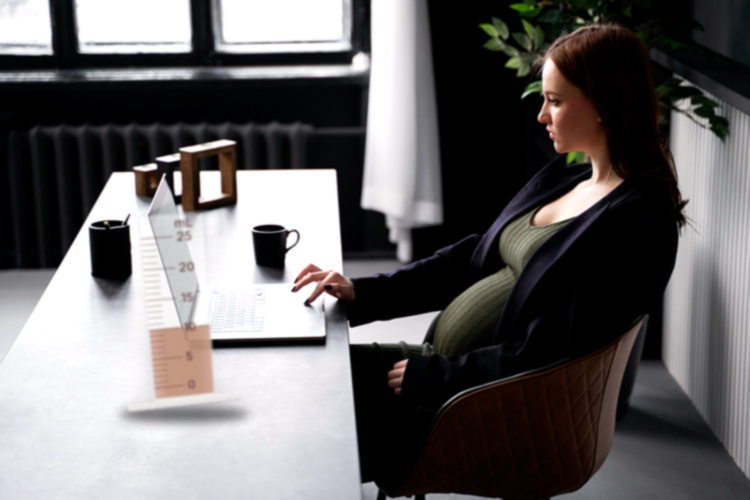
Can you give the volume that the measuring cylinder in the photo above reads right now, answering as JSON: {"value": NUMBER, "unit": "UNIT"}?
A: {"value": 10, "unit": "mL"}
